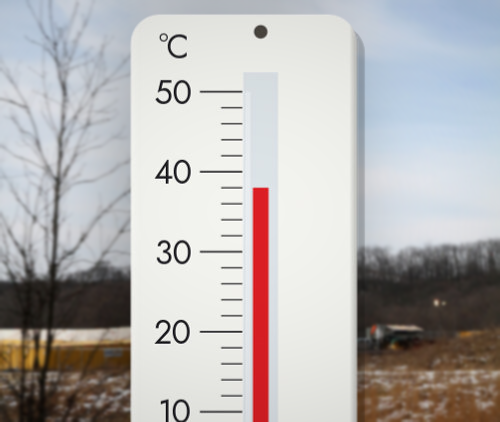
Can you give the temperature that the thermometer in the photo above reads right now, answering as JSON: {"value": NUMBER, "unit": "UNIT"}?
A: {"value": 38, "unit": "°C"}
